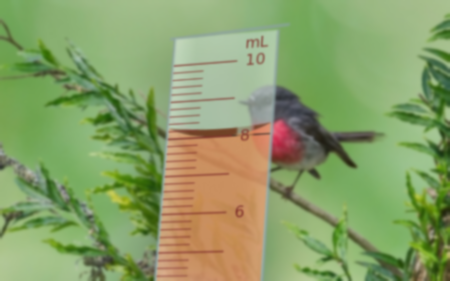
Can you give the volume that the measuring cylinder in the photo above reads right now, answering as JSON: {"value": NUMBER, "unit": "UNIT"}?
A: {"value": 8, "unit": "mL"}
